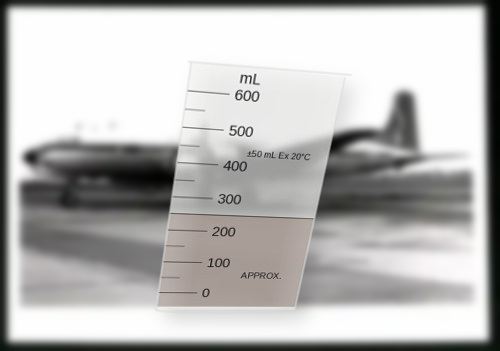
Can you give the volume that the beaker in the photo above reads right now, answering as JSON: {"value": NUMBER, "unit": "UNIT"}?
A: {"value": 250, "unit": "mL"}
